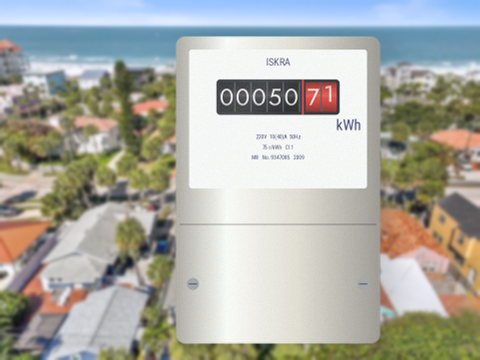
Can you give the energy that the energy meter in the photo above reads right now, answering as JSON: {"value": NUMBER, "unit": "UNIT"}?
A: {"value": 50.71, "unit": "kWh"}
